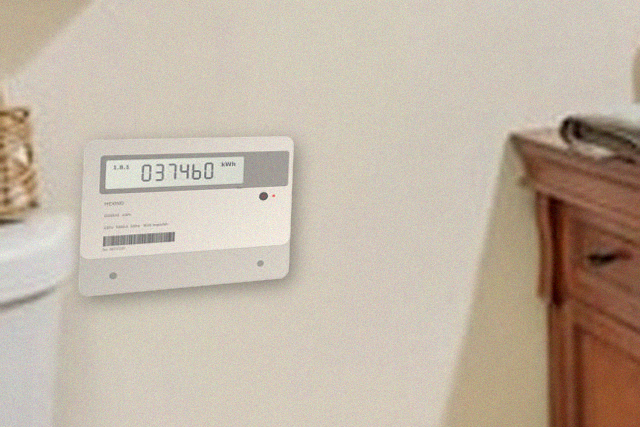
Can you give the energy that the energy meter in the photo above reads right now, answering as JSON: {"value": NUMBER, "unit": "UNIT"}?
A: {"value": 37460, "unit": "kWh"}
